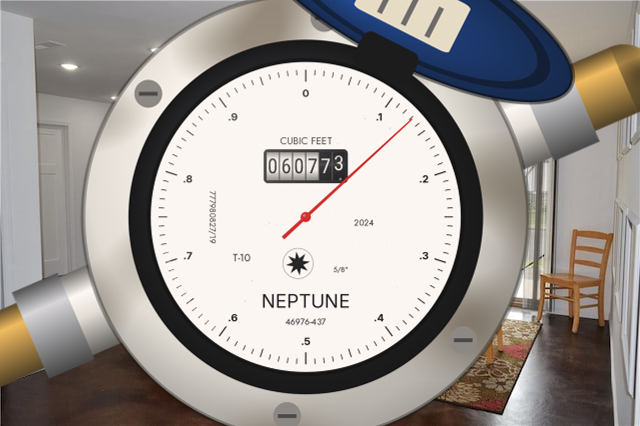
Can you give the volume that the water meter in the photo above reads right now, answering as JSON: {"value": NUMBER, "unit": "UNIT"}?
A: {"value": 60773.13, "unit": "ft³"}
